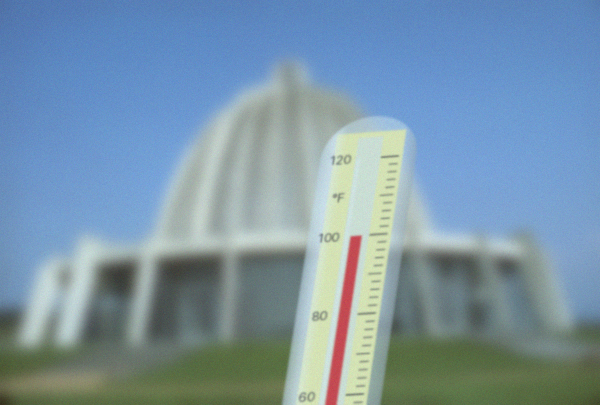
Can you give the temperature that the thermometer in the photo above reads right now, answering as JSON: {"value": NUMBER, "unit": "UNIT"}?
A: {"value": 100, "unit": "°F"}
